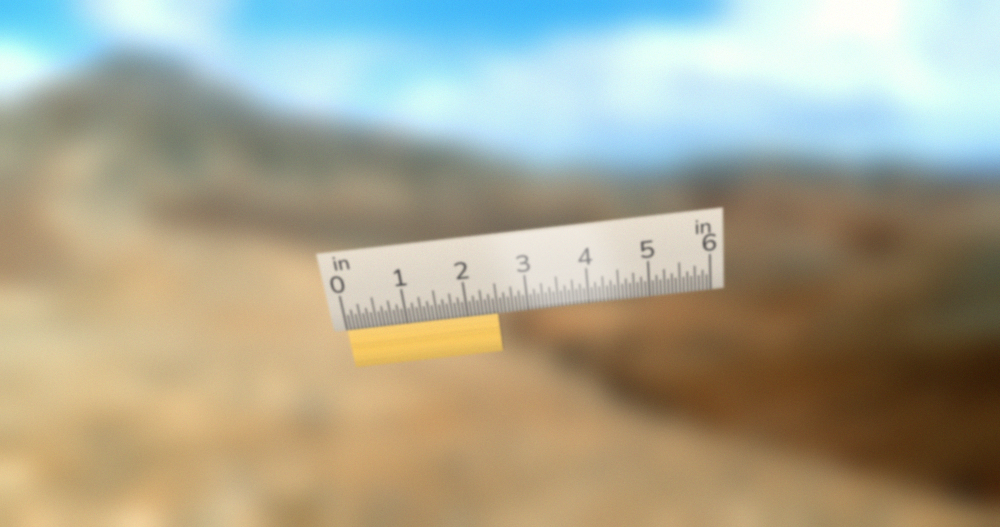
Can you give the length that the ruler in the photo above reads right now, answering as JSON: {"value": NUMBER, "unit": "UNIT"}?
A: {"value": 2.5, "unit": "in"}
